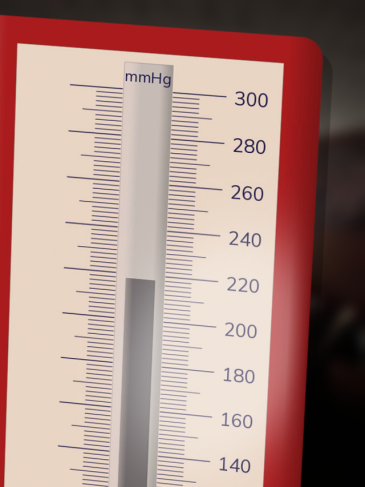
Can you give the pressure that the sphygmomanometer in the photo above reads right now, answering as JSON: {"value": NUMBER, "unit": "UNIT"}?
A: {"value": 218, "unit": "mmHg"}
